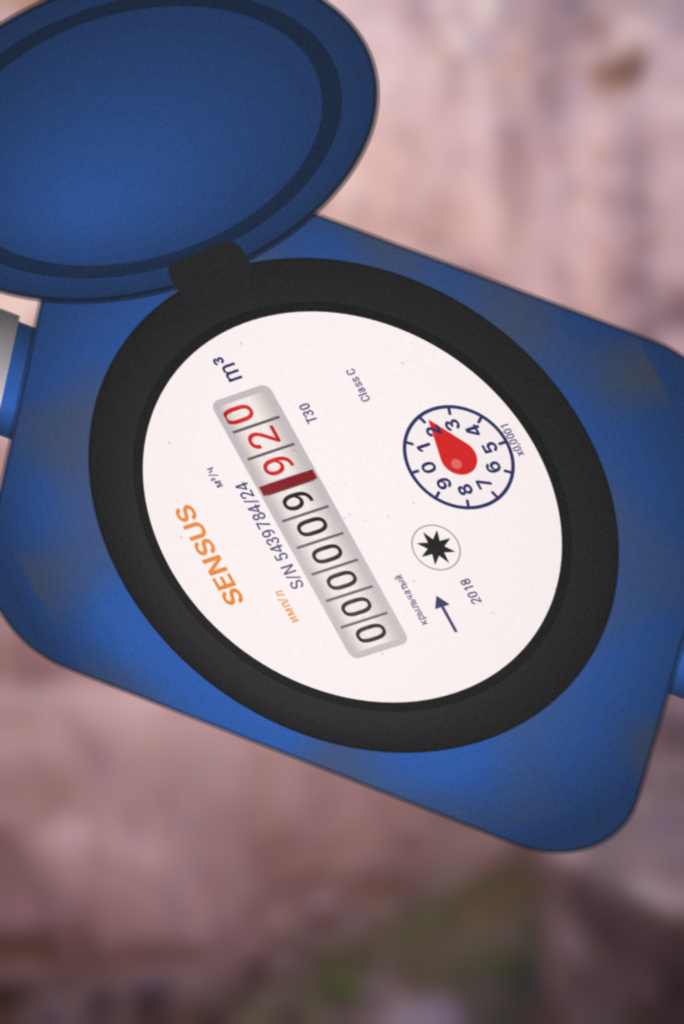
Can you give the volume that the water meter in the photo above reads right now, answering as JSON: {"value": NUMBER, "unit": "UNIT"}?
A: {"value": 9.9202, "unit": "m³"}
